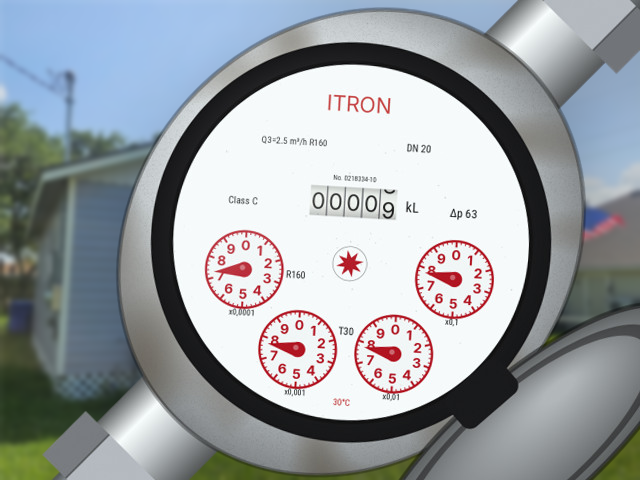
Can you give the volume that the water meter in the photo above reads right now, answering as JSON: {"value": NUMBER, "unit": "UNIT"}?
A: {"value": 8.7777, "unit": "kL"}
